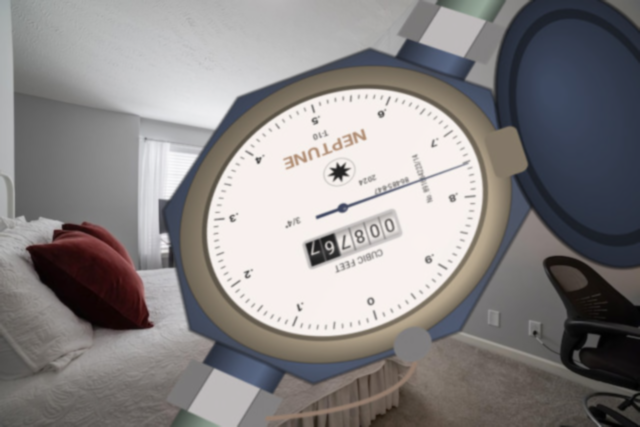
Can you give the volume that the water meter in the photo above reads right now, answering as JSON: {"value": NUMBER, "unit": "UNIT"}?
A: {"value": 8766.75, "unit": "ft³"}
